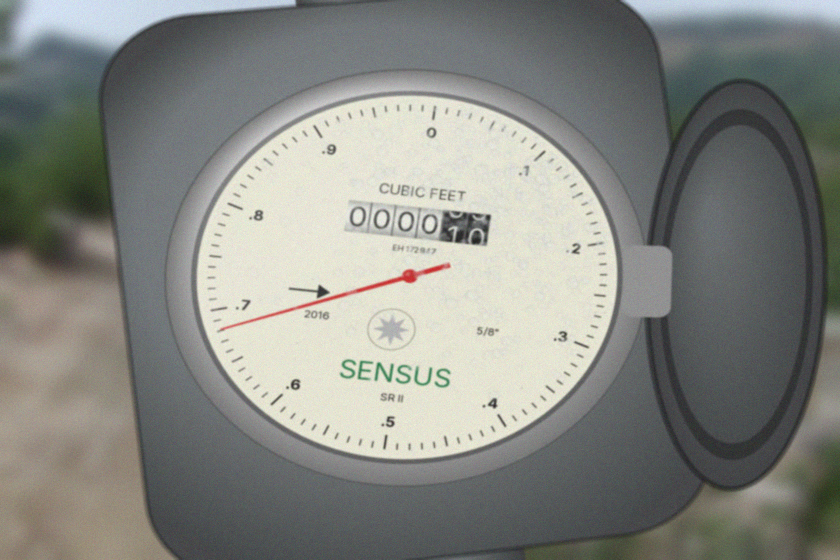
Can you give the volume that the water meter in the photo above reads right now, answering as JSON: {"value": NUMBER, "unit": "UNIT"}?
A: {"value": 9.68, "unit": "ft³"}
